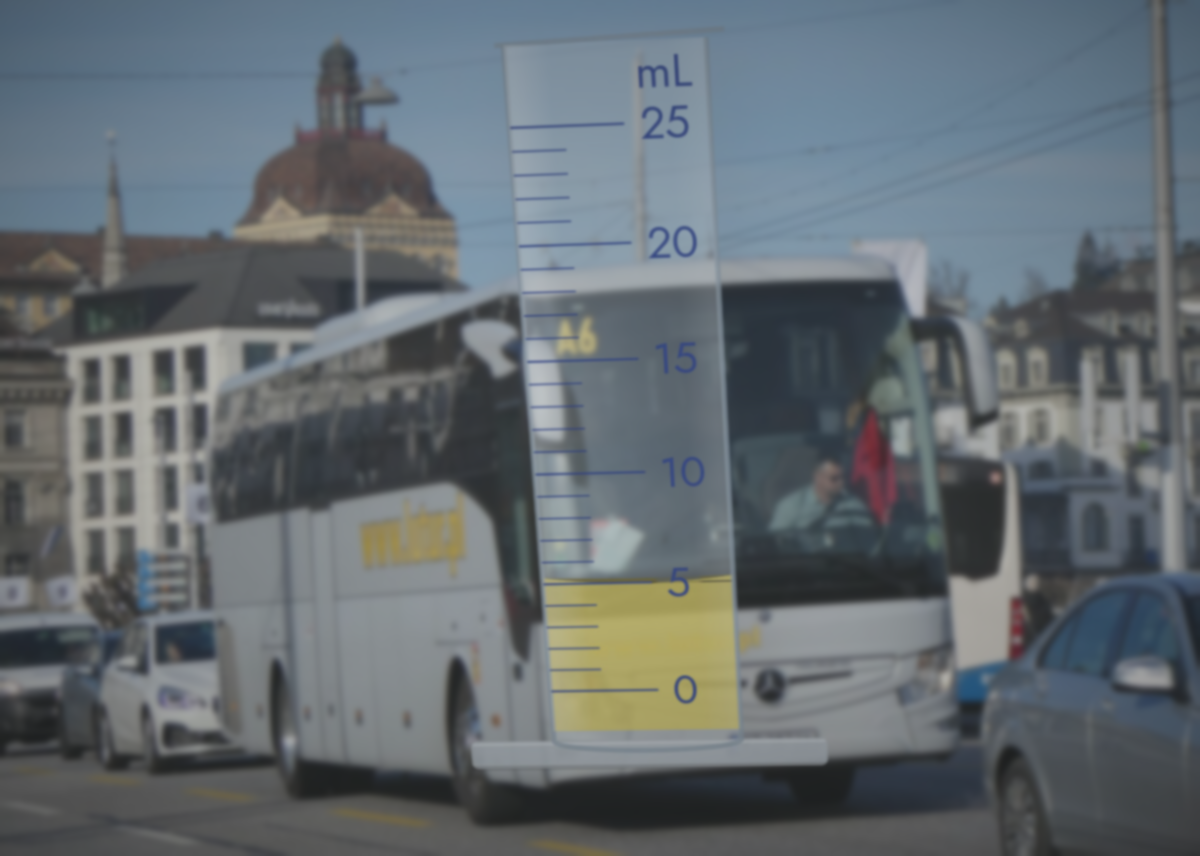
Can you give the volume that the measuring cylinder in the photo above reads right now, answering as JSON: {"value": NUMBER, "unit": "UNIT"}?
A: {"value": 5, "unit": "mL"}
